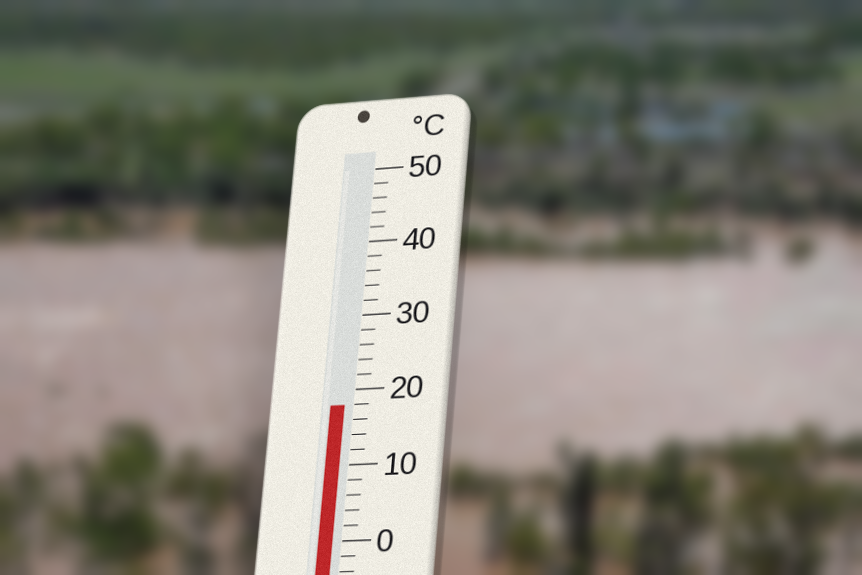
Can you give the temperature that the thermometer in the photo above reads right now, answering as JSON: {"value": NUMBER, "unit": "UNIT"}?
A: {"value": 18, "unit": "°C"}
